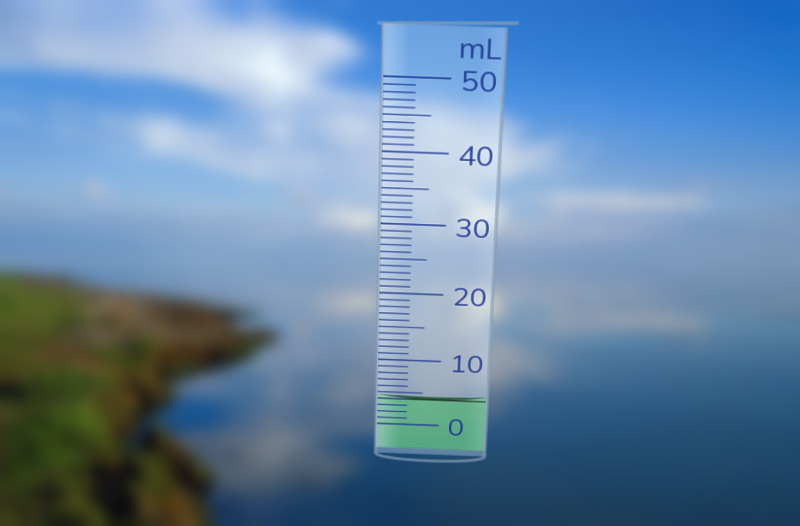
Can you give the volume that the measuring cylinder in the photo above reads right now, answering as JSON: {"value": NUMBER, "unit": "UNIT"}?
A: {"value": 4, "unit": "mL"}
